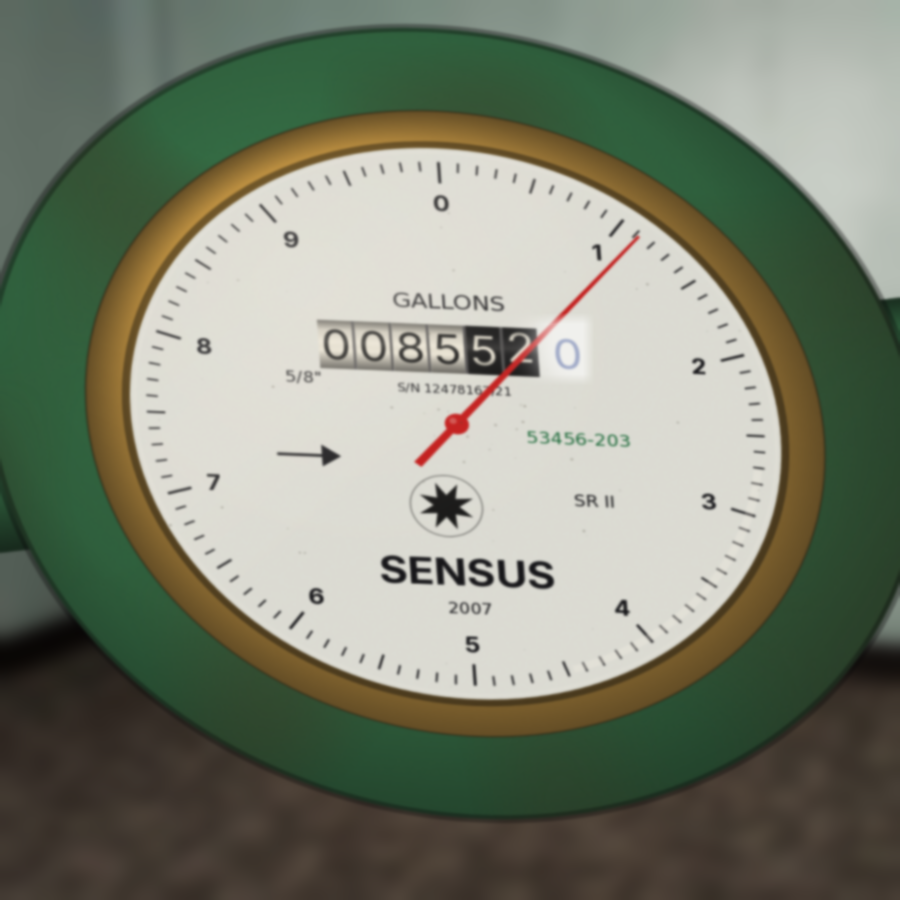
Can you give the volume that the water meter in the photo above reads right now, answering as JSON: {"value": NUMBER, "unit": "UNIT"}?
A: {"value": 85521.1, "unit": "gal"}
